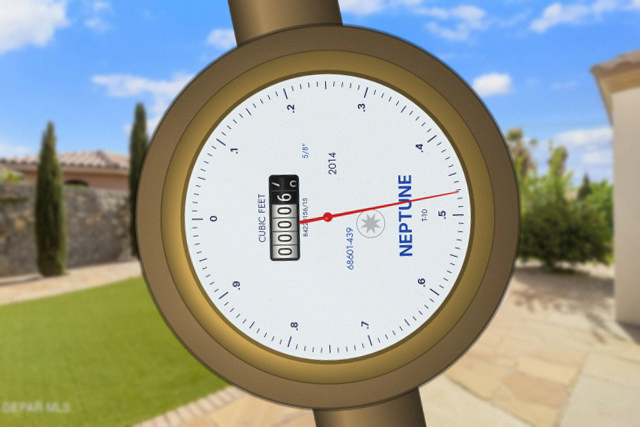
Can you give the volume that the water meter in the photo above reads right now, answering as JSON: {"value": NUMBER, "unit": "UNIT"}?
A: {"value": 67.47, "unit": "ft³"}
